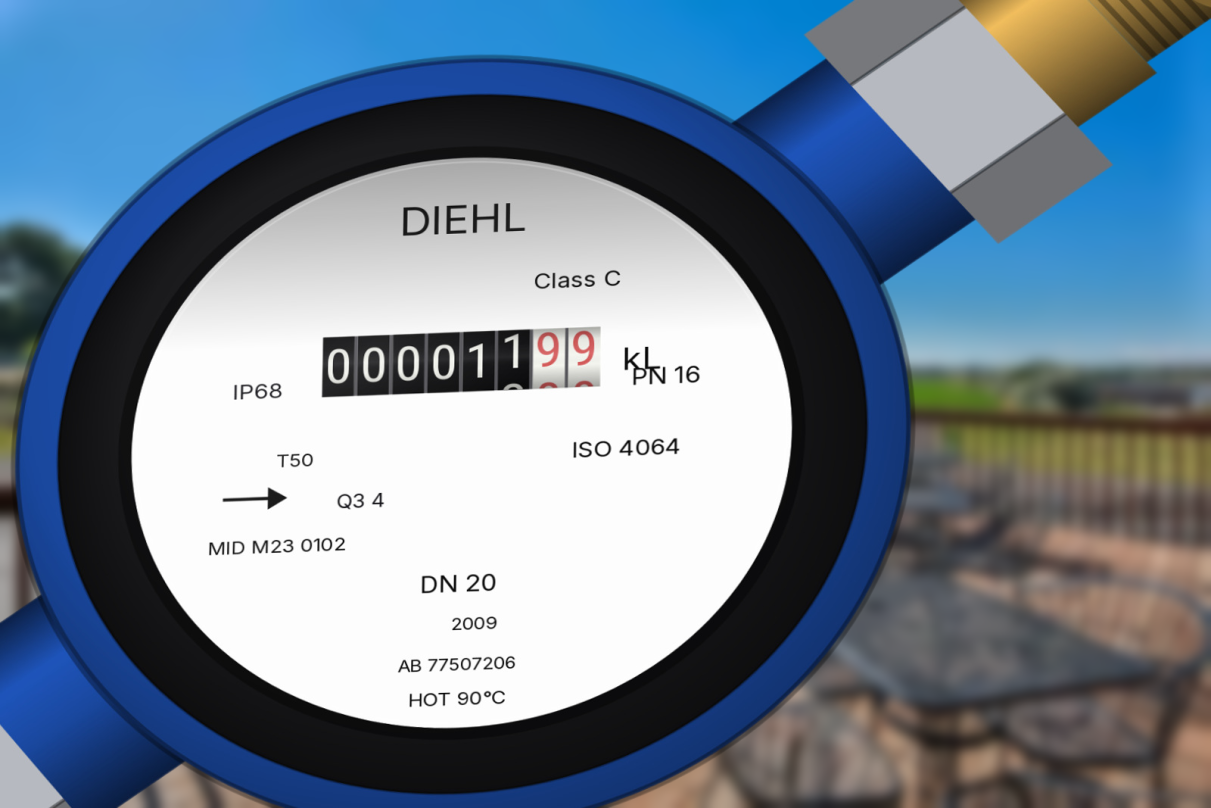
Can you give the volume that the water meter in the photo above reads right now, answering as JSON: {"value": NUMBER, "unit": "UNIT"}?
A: {"value": 11.99, "unit": "kL"}
